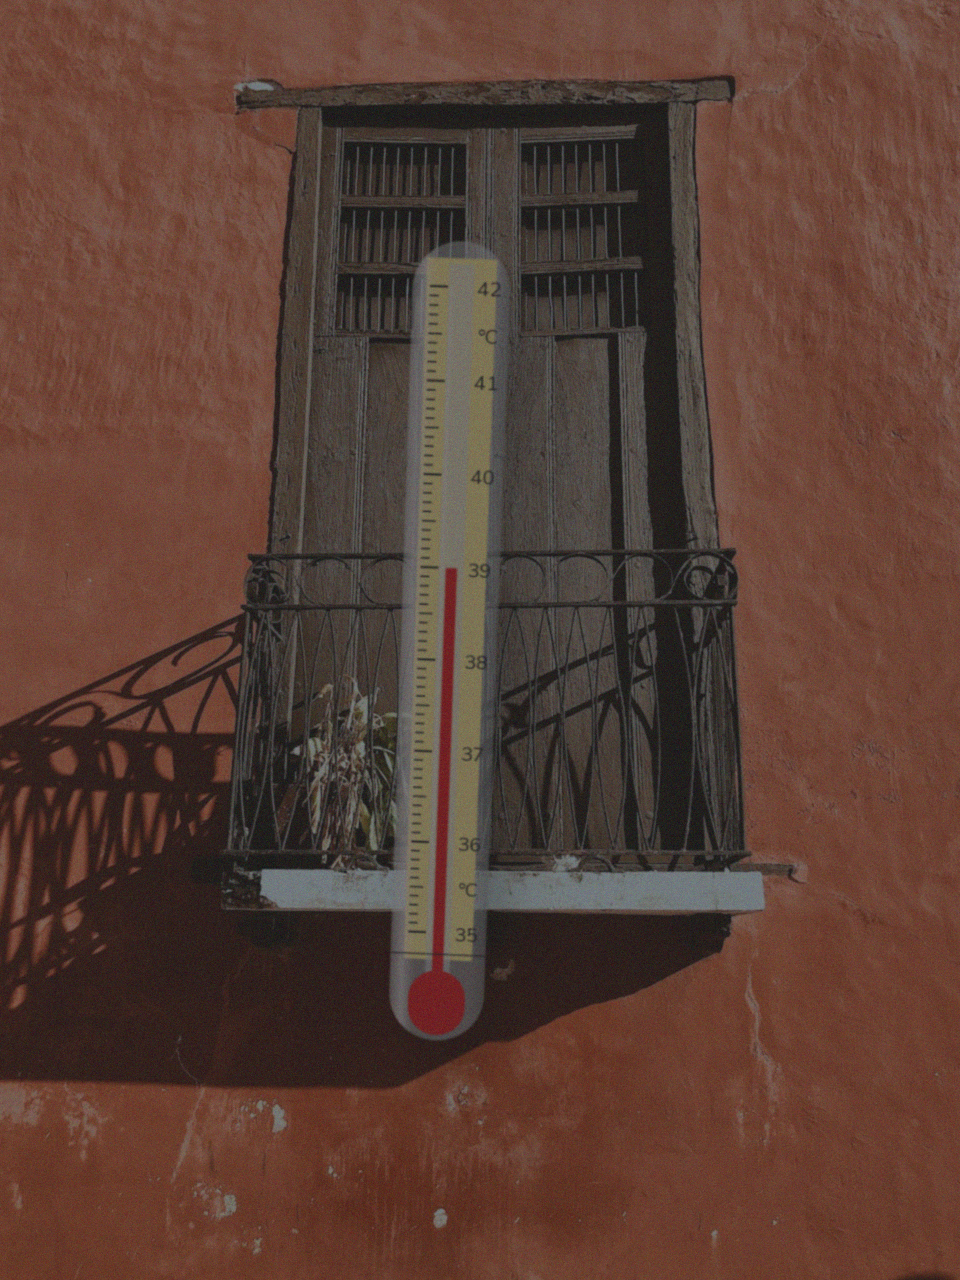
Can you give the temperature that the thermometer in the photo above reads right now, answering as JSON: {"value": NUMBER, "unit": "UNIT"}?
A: {"value": 39, "unit": "°C"}
